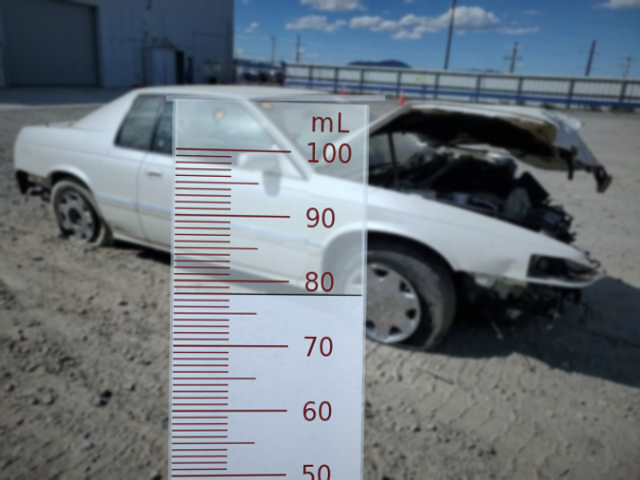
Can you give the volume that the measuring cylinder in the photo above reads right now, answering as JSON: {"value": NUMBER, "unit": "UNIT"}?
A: {"value": 78, "unit": "mL"}
